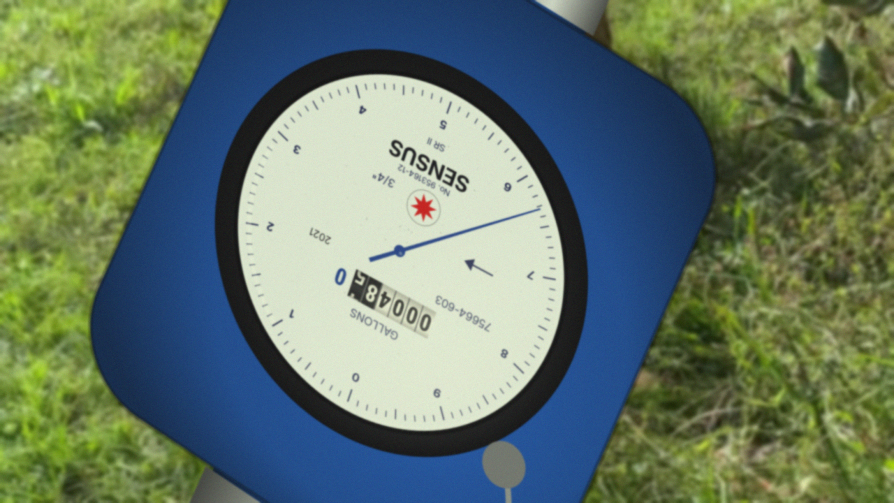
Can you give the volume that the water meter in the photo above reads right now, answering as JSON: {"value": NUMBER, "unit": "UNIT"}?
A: {"value": 4846.3, "unit": "gal"}
